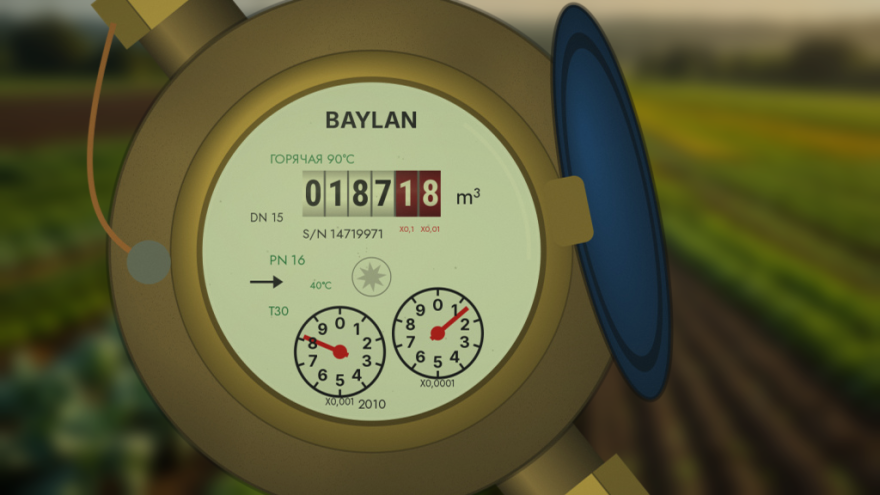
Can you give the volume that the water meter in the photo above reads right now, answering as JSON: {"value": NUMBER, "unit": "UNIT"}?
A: {"value": 187.1881, "unit": "m³"}
